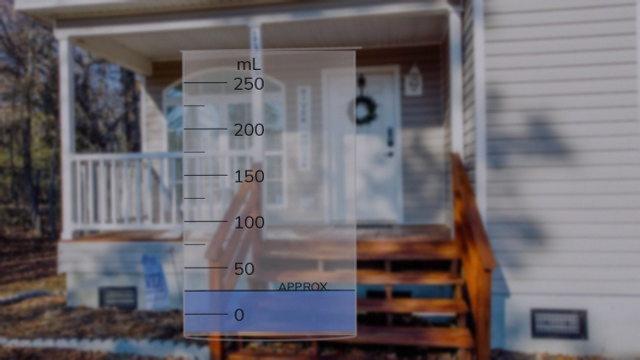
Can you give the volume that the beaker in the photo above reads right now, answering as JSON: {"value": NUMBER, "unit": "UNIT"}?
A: {"value": 25, "unit": "mL"}
